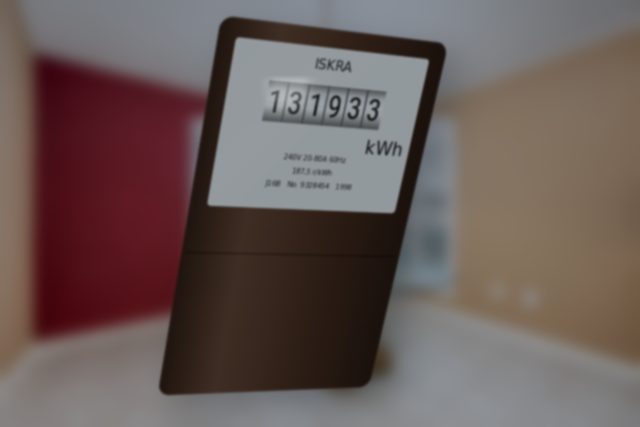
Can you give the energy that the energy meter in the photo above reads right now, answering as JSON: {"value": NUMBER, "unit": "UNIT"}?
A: {"value": 131933, "unit": "kWh"}
